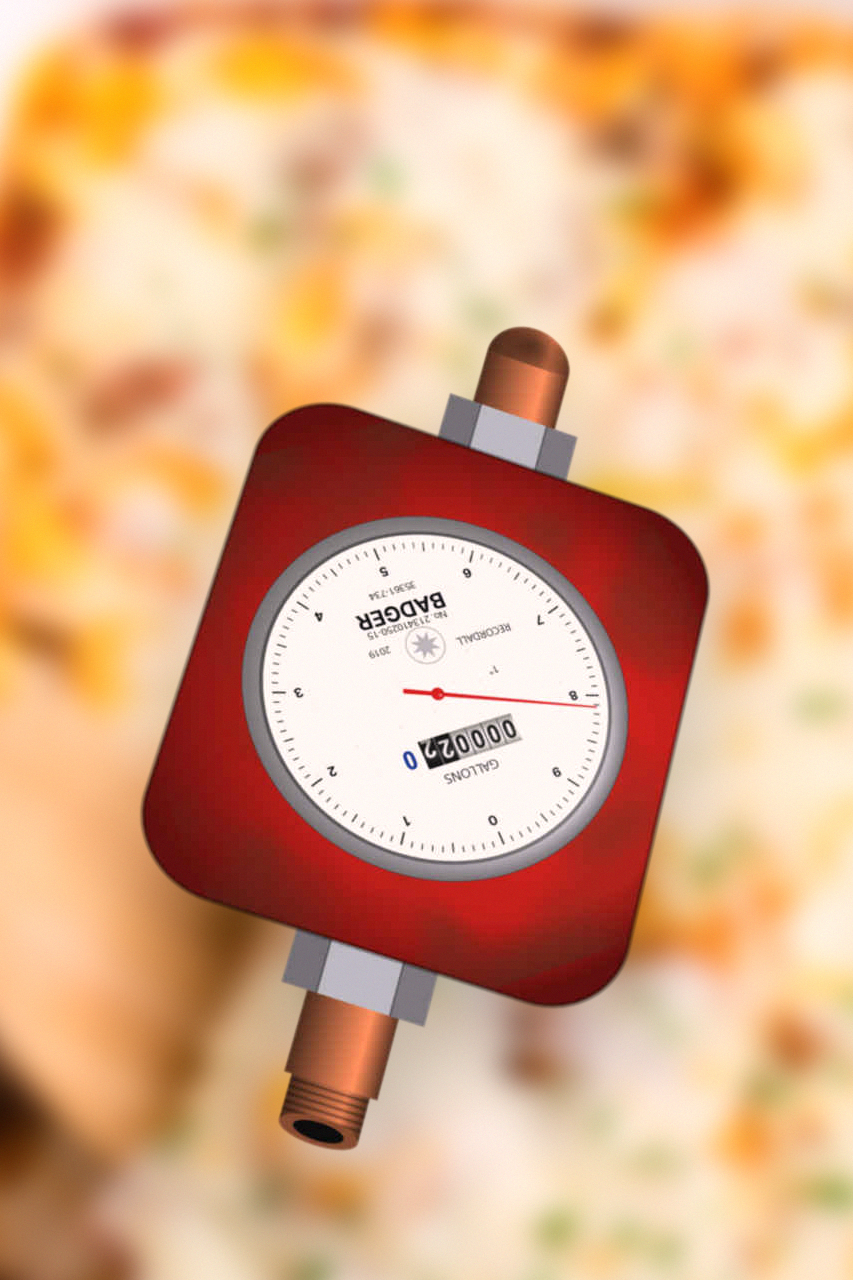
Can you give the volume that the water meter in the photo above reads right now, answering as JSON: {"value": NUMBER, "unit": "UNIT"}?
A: {"value": 218.1, "unit": "gal"}
